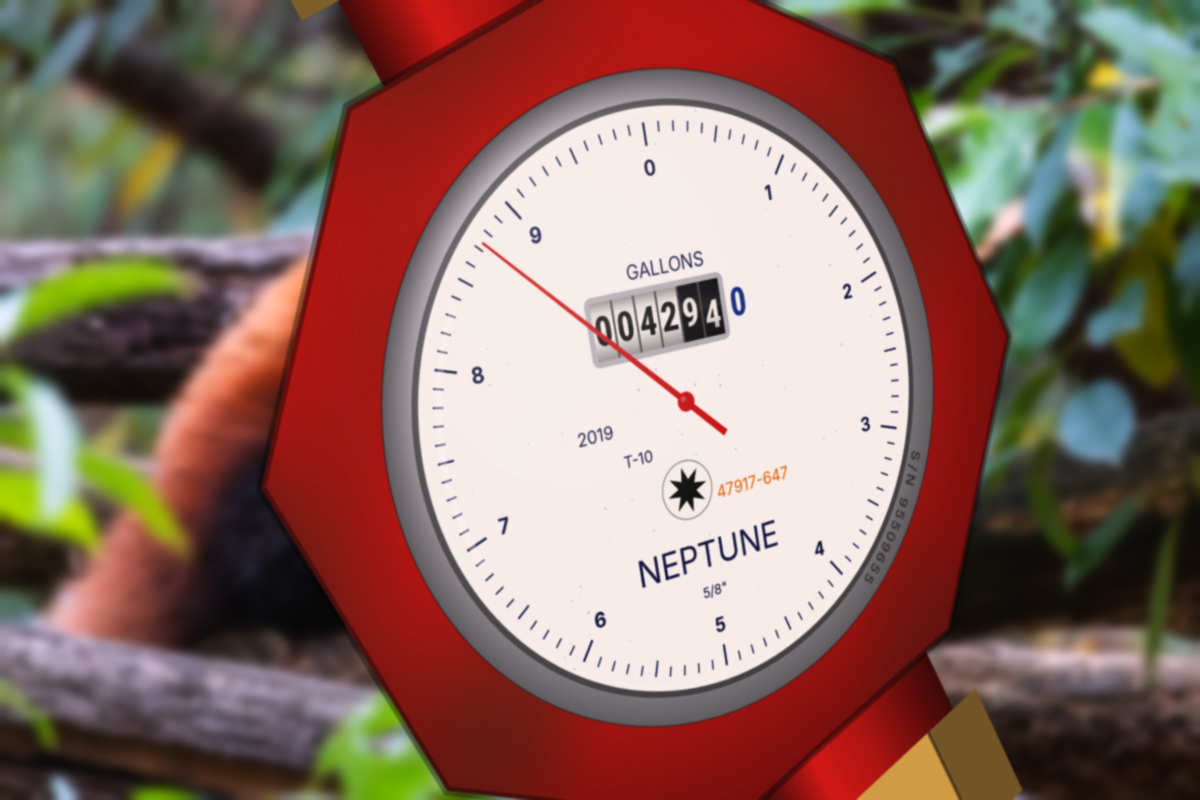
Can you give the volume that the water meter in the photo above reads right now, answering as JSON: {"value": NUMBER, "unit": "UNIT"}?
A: {"value": 42938.7, "unit": "gal"}
